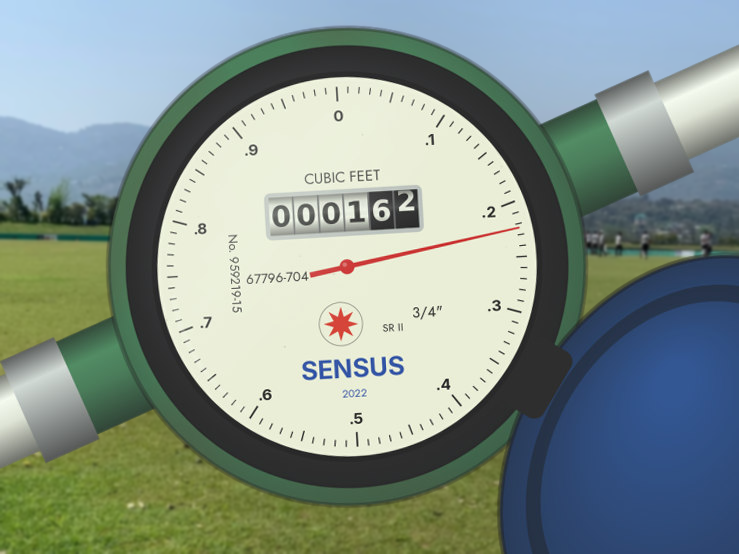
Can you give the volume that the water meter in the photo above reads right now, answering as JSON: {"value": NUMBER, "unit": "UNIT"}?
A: {"value": 162.22, "unit": "ft³"}
